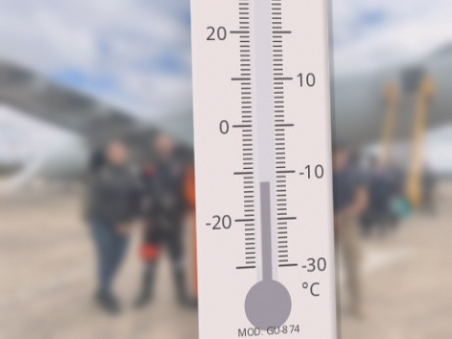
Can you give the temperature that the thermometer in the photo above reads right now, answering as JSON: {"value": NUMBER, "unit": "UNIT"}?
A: {"value": -12, "unit": "°C"}
